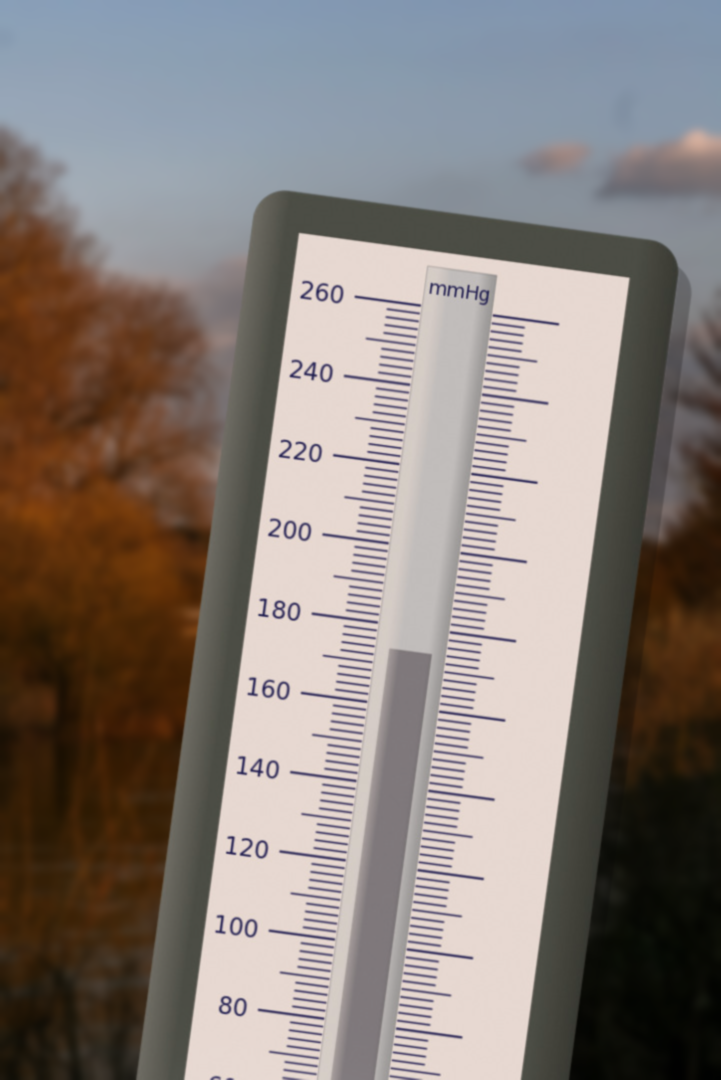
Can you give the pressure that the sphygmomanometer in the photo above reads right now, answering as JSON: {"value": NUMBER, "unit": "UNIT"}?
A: {"value": 174, "unit": "mmHg"}
